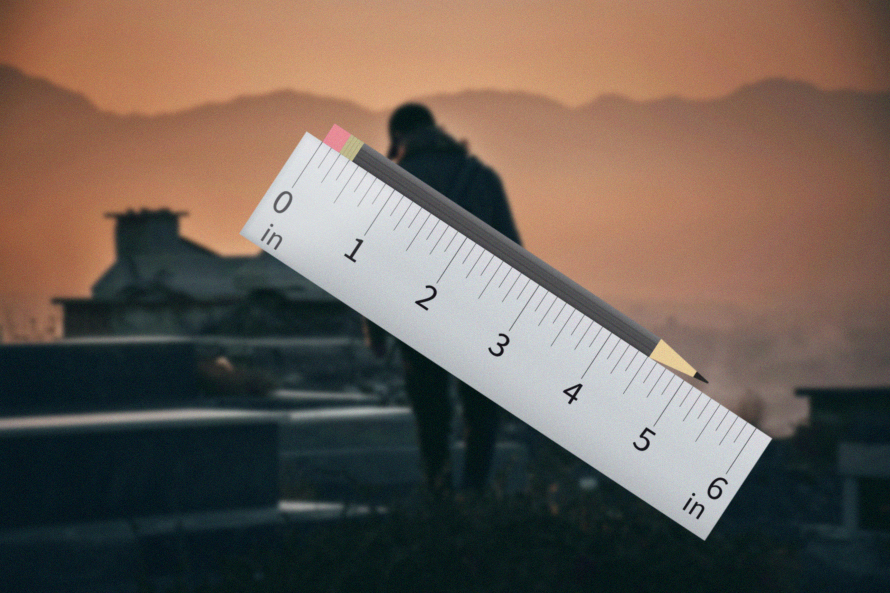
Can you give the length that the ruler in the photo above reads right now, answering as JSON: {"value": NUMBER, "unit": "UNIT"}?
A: {"value": 5.25, "unit": "in"}
